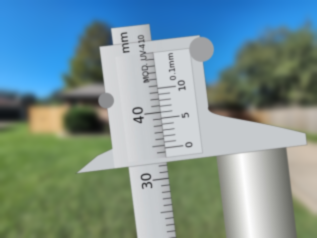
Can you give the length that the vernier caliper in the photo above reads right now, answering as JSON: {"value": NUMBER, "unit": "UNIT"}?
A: {"value": 34.6, "unit": "mm"}
